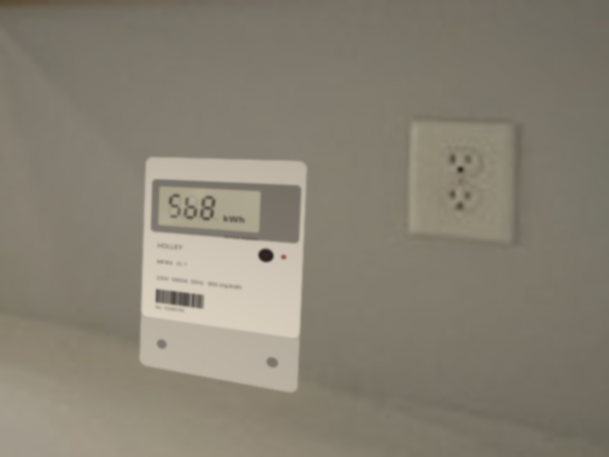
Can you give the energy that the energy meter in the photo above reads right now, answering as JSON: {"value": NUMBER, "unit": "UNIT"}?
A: {"value": 568, "unit": "kWh"}
